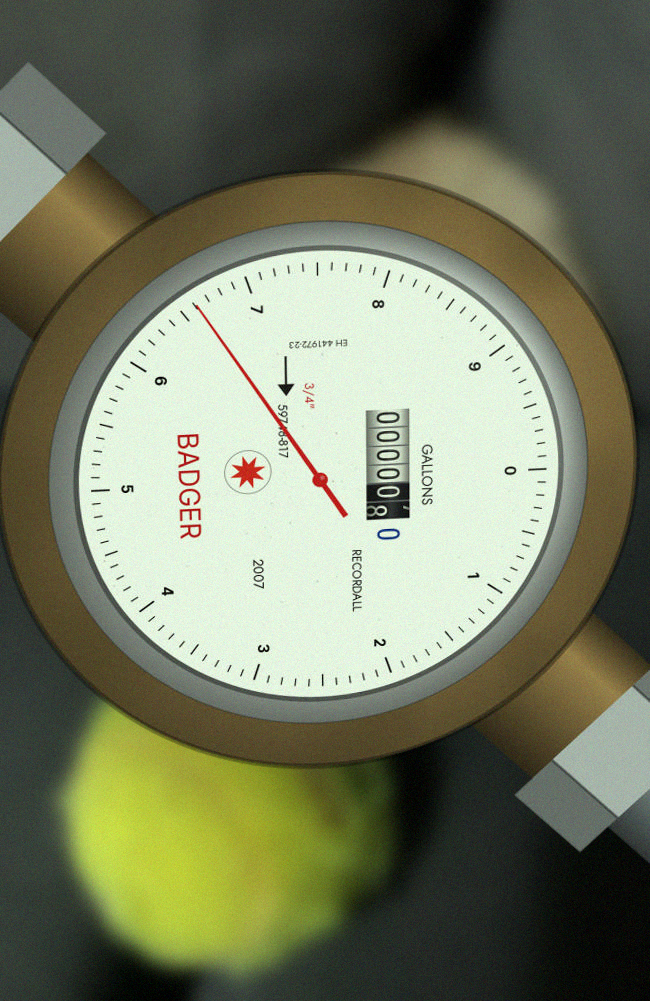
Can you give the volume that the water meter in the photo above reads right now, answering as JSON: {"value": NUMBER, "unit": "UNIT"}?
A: {"value": 76.6, "unit": "gal"}
